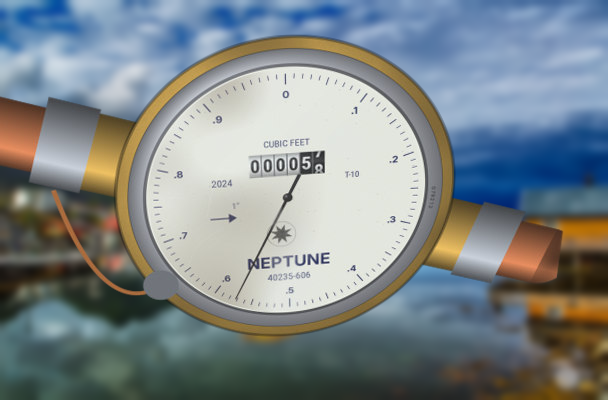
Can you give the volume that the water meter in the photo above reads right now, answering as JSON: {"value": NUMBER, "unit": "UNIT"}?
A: {"value": 57.57, "unit": "ft³"}
